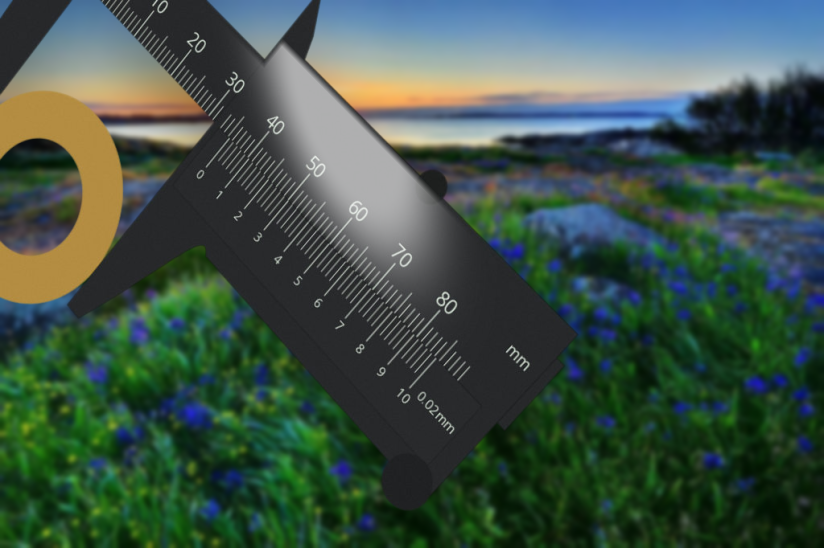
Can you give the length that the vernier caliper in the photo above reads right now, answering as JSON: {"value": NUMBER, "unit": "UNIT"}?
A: {"value": 35.4, "unit": "mm"}
